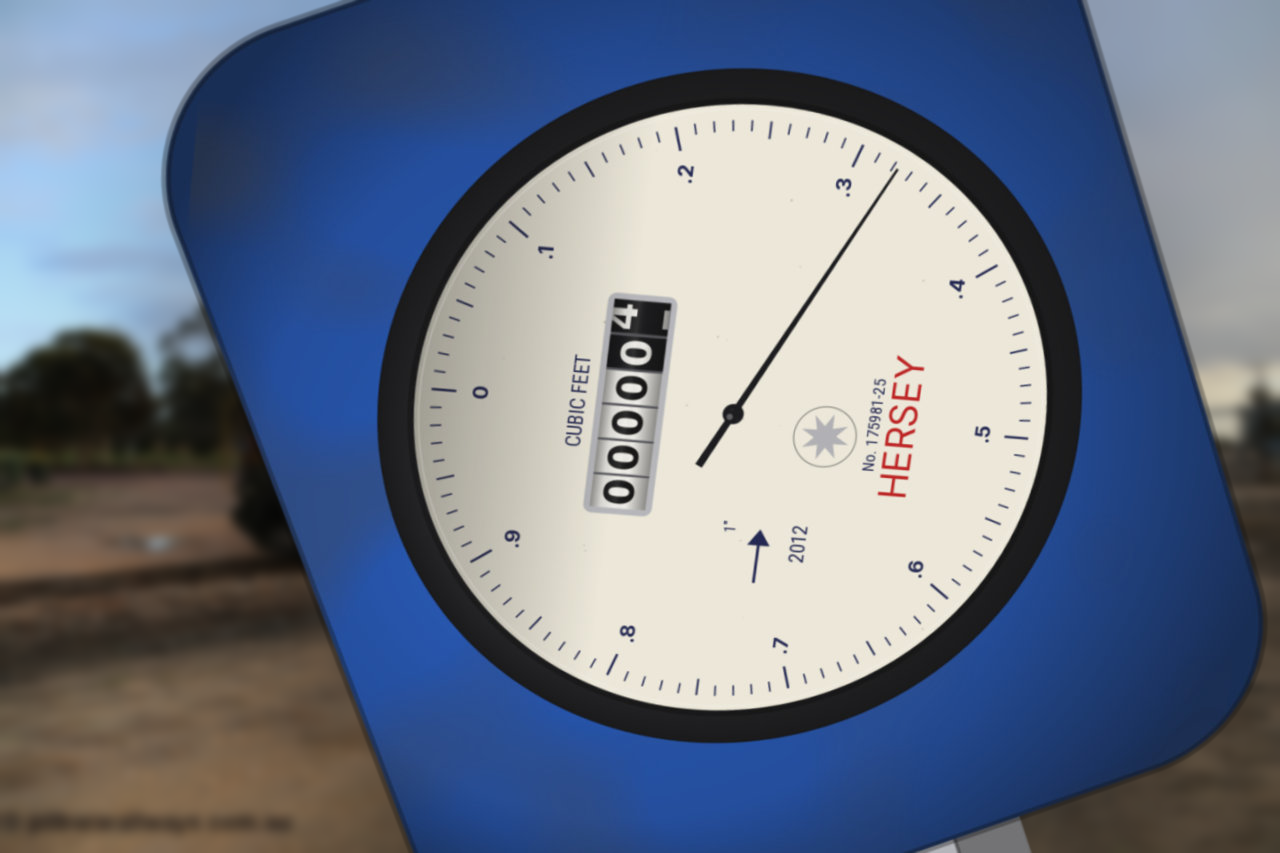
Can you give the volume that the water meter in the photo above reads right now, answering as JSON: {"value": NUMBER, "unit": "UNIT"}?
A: {"value": 4.32, "unit": "ft³"}
